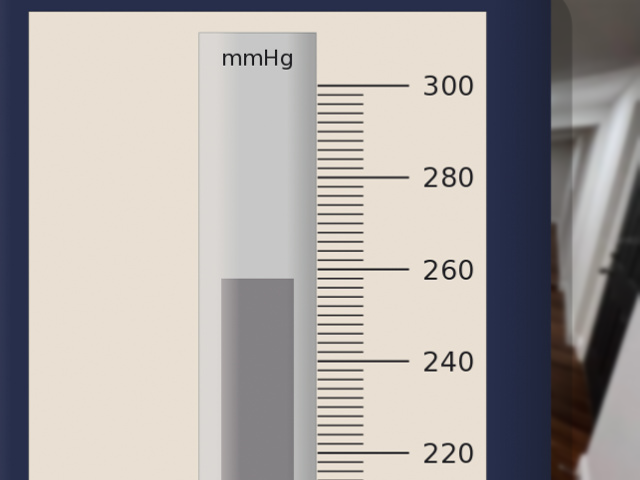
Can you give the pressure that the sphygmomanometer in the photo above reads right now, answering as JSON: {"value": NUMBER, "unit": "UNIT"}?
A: {"value": 258, "unit": "mmHg"}
